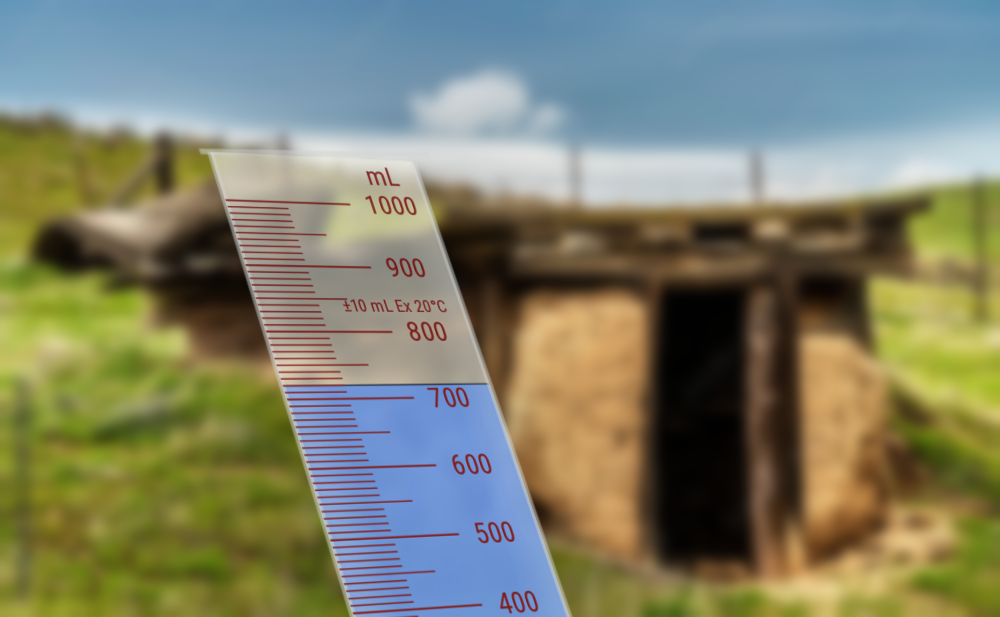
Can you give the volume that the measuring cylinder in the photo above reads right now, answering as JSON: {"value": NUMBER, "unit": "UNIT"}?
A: {"value": 720, "unit": "mL"}
